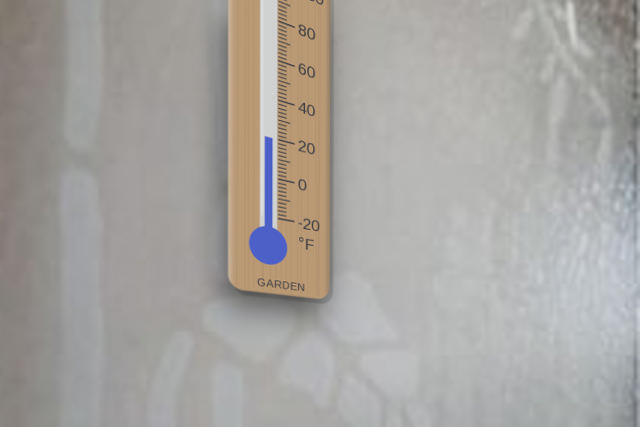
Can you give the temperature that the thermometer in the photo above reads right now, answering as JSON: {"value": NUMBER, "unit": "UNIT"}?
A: {"value": 20, "unit": "°F"}
